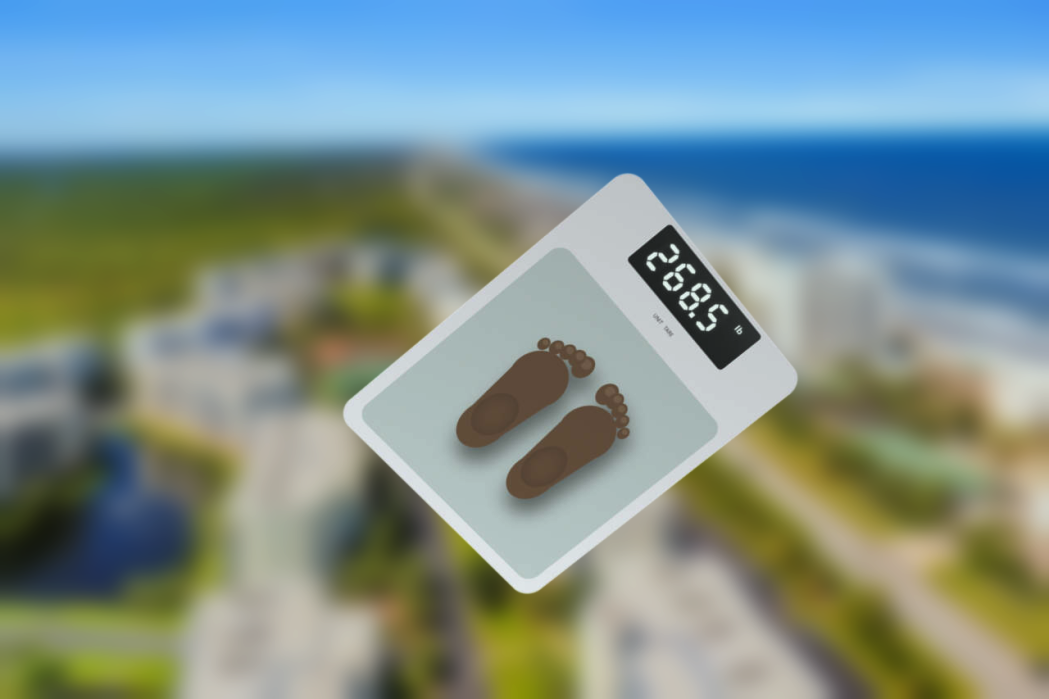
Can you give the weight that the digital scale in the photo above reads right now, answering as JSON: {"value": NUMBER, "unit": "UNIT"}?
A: {"value": 268.5, "unit": "lb"}
